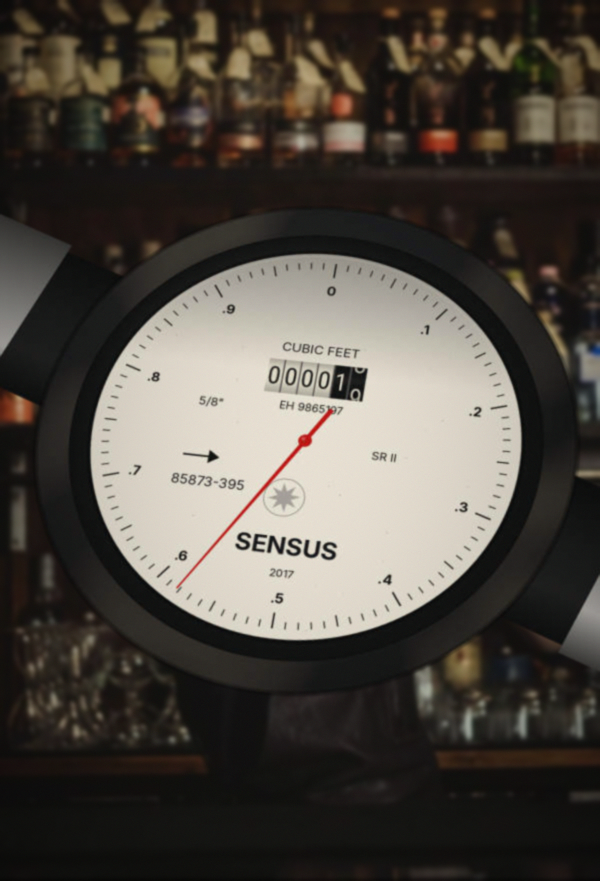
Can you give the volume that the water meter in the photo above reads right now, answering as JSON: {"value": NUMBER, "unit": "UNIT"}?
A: {"value": 18.58, "unit": "ft³"}
